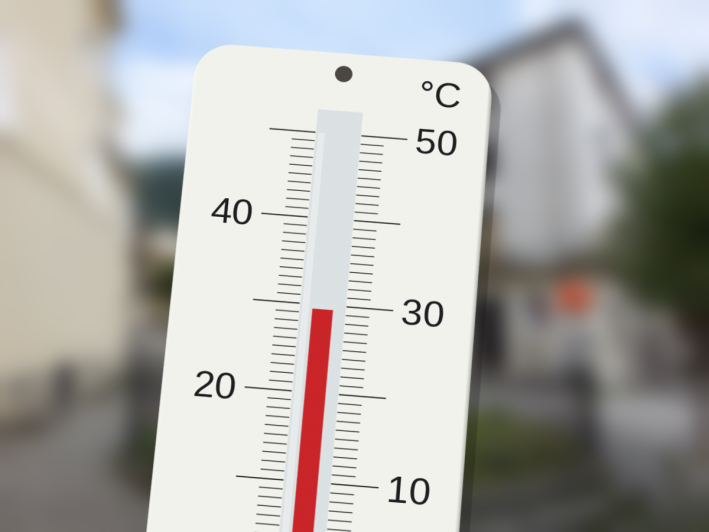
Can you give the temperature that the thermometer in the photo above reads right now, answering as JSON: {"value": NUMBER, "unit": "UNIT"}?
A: {"value": 29.5, "unit": "°C"}
